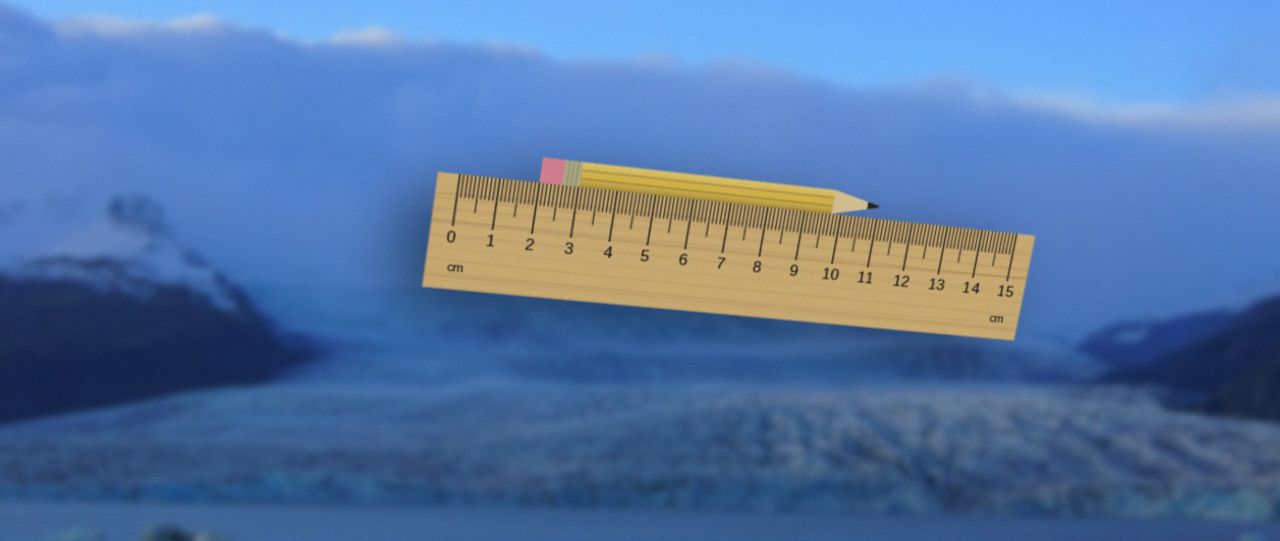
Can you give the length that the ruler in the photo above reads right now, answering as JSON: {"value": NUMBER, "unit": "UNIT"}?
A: {"value": 9, "unit": "cm"}
